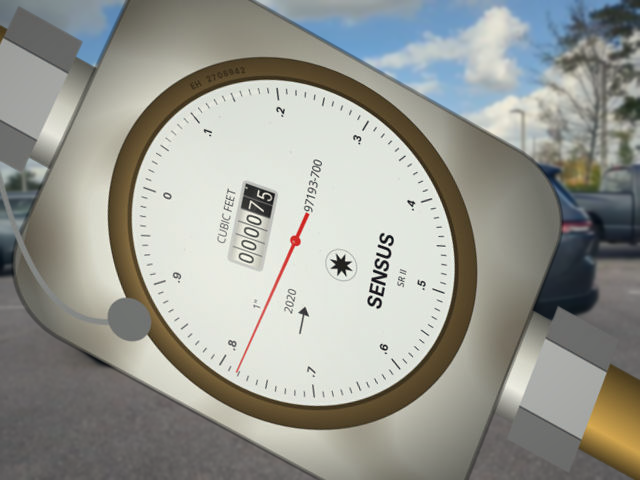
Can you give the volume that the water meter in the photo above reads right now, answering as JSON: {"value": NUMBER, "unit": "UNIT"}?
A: {"value": 74.78, "unit": "ft³"}
